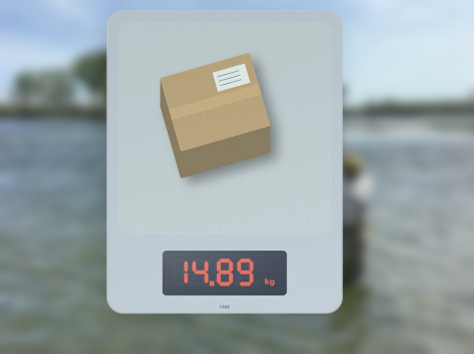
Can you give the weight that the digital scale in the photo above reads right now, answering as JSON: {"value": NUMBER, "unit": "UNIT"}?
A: {"value": 14.89, "unit": "kg"}
